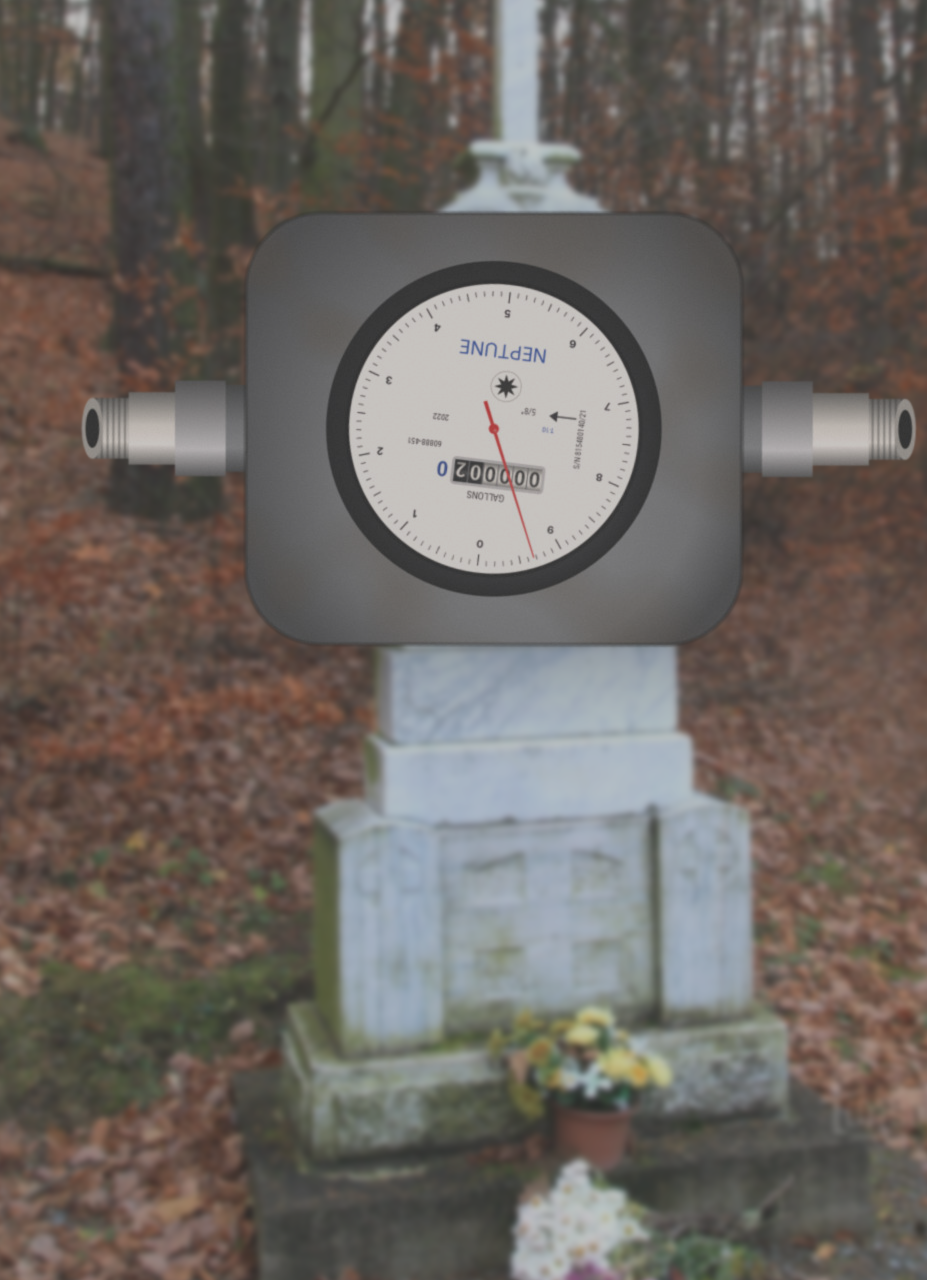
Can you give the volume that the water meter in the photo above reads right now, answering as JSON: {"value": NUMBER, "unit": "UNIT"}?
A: {"value": 19.3, "unit": "gal"}
